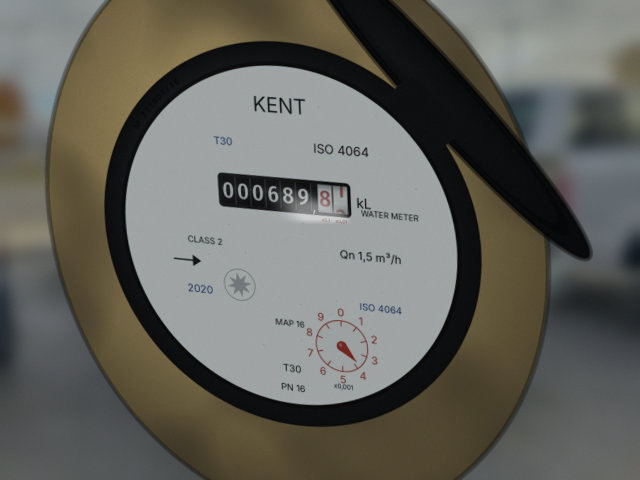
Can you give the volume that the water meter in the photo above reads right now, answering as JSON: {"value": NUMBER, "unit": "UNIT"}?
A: {"value": 689.813, "unit": "kL"}
